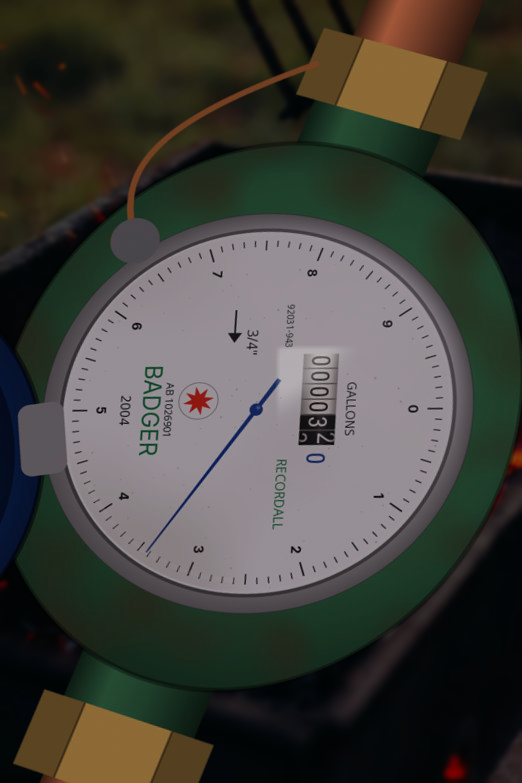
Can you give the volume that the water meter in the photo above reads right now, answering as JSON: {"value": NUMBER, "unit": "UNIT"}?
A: {"value": 323.4, "unit": "gal"}
